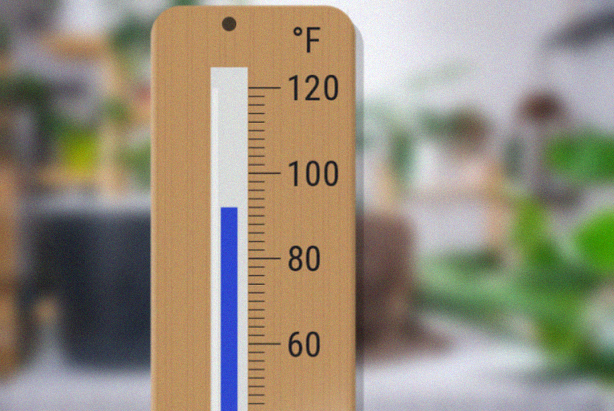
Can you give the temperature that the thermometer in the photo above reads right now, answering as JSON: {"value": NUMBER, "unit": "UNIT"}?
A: {"value": 92, "unit": "°F"}
